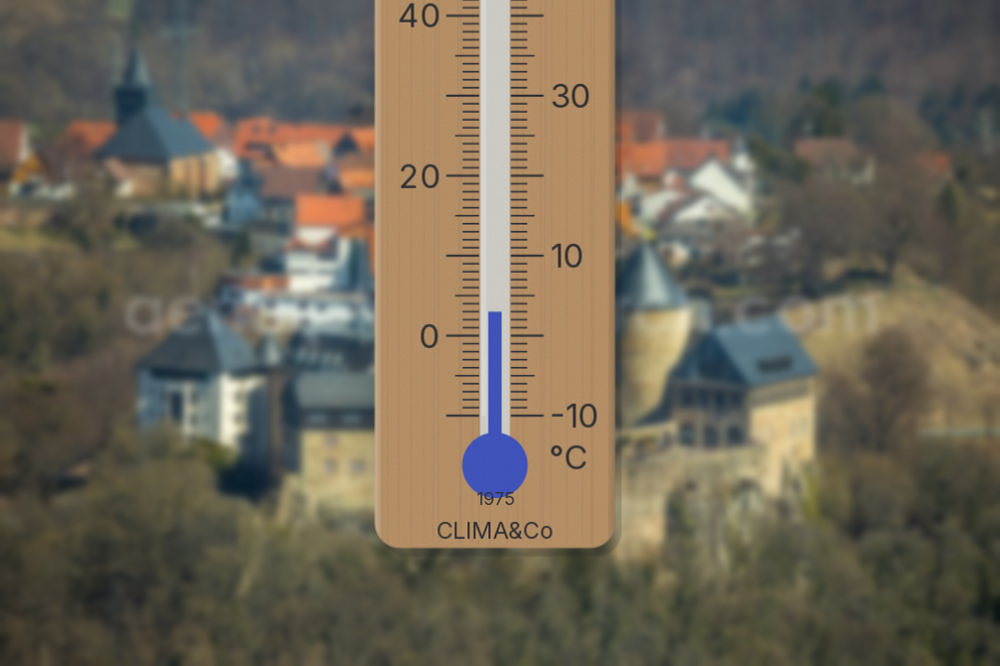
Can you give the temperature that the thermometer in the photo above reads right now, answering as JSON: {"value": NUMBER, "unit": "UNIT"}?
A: {"value": 3, "unit": "°C"}
